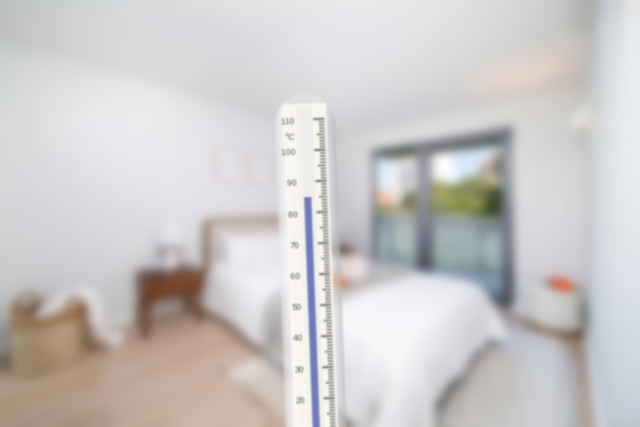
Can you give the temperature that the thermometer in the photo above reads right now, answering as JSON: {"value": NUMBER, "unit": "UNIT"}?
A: {"value": 85, "unit": "°C"}
